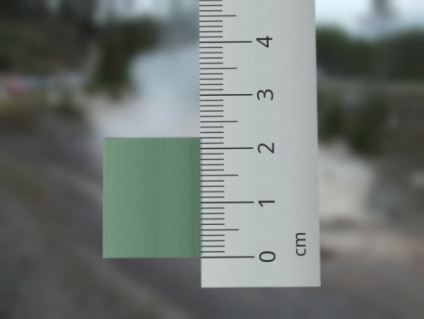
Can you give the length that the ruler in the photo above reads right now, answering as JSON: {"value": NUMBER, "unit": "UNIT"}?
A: {"value": 2.2, "unit": "cm"}
